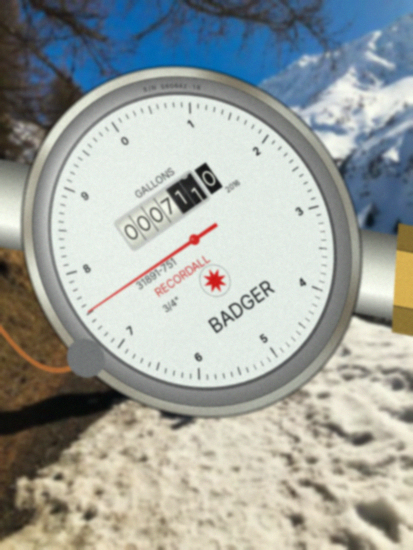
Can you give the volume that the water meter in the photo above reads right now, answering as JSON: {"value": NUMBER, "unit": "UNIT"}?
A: {"value": 7107.5, "unit": "gal"}
